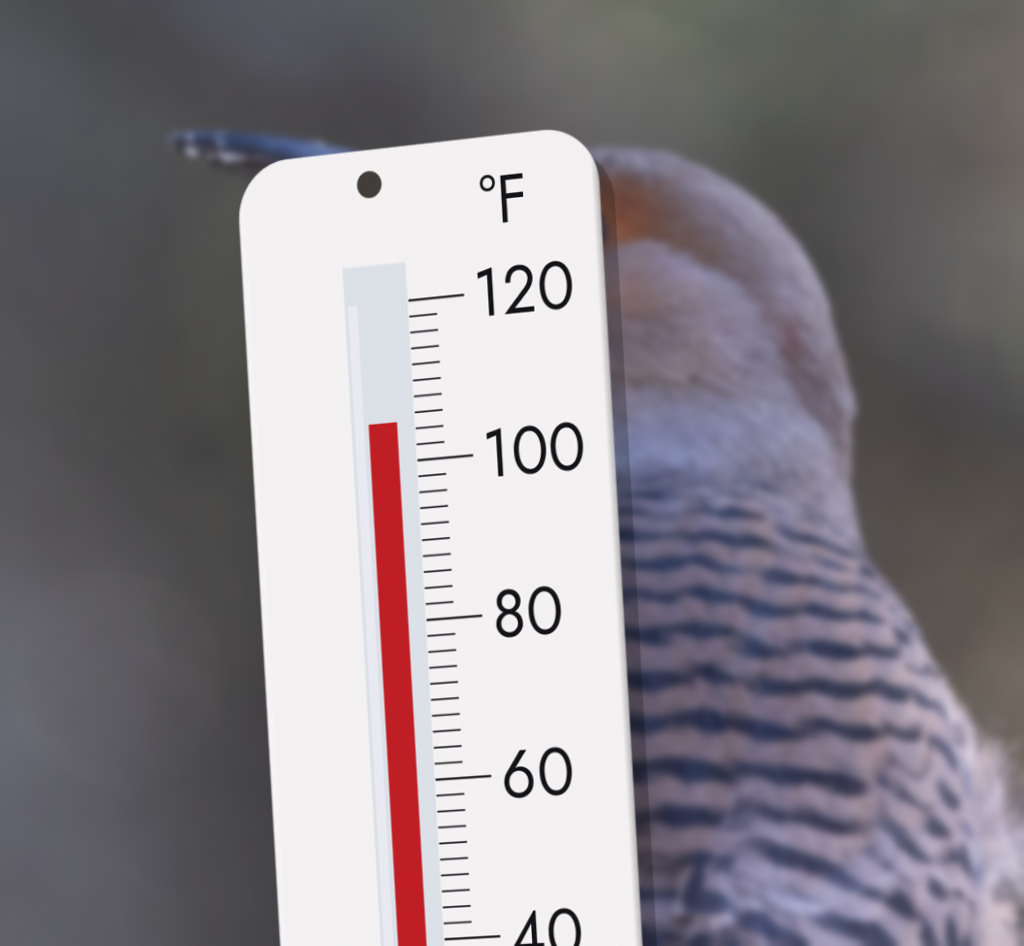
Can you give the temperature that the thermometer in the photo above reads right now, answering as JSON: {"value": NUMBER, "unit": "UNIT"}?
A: {"value": 105, "unit": "°F"}
